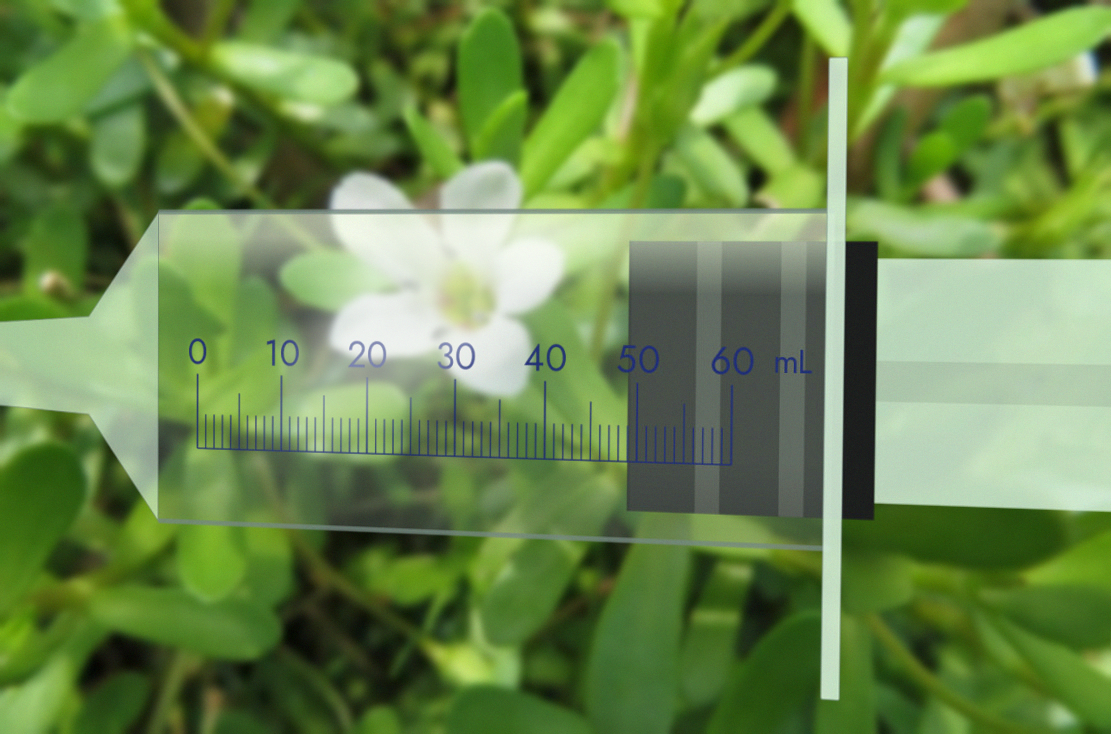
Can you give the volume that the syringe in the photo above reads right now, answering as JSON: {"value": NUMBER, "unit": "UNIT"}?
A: {"value": 49, "unit": "mL"}
